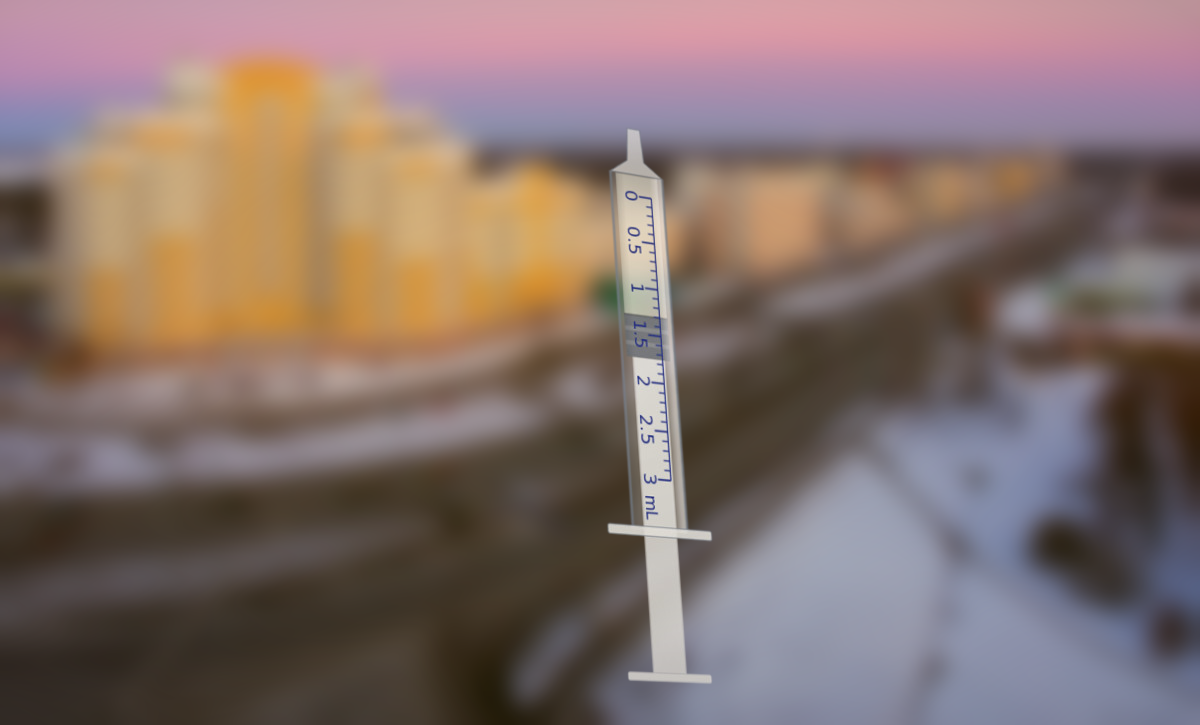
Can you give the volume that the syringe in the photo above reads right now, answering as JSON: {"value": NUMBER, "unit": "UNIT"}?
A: {"value": 1.3, "unit": "mL"}
